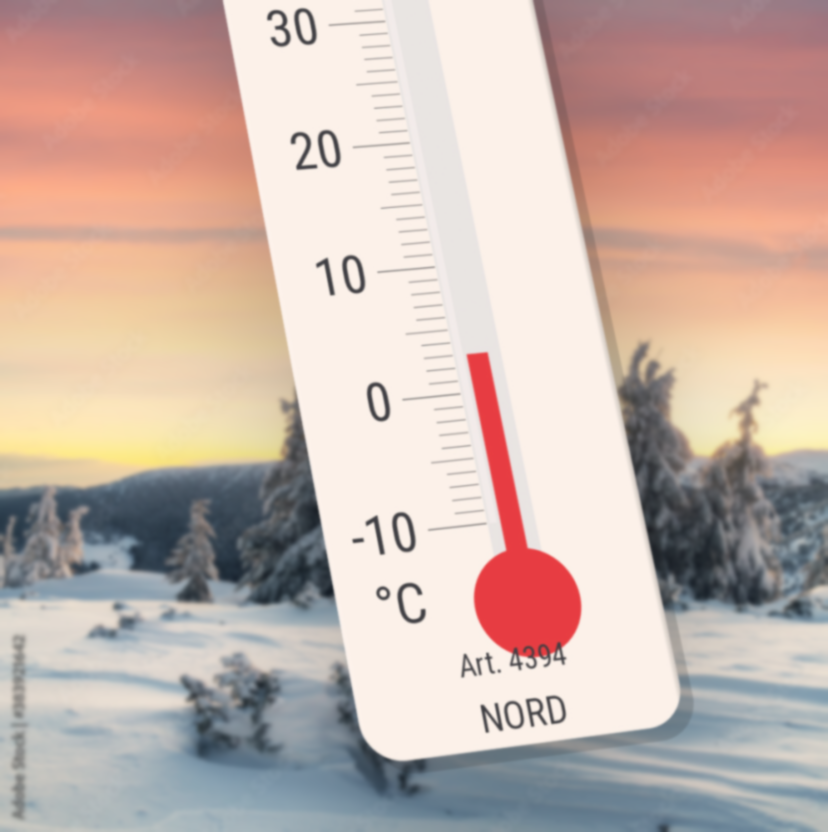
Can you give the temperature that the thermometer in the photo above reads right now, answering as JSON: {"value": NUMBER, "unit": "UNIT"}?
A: {"value": 3, "unit": "°C"}
